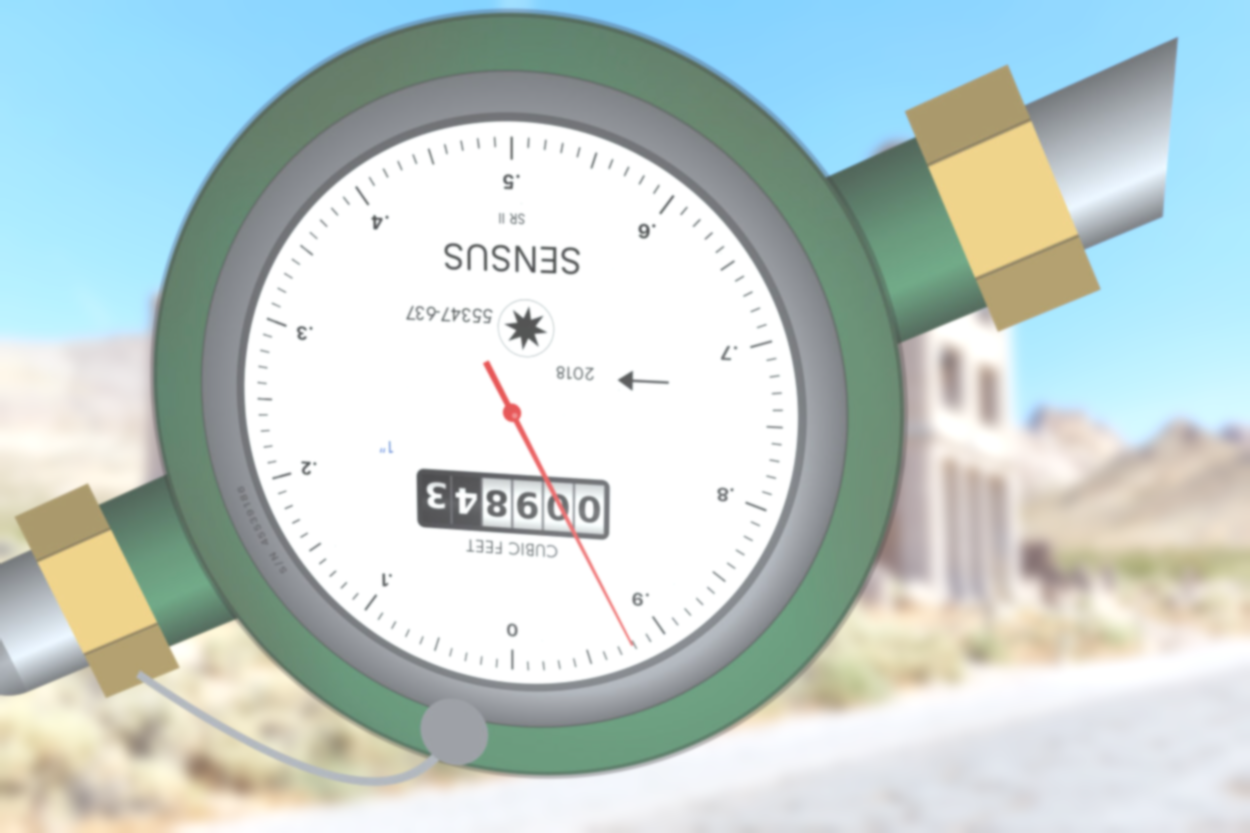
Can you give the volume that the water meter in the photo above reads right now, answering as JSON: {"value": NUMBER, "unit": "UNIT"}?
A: {"value": 9842.92, "unit": "ft³"}
